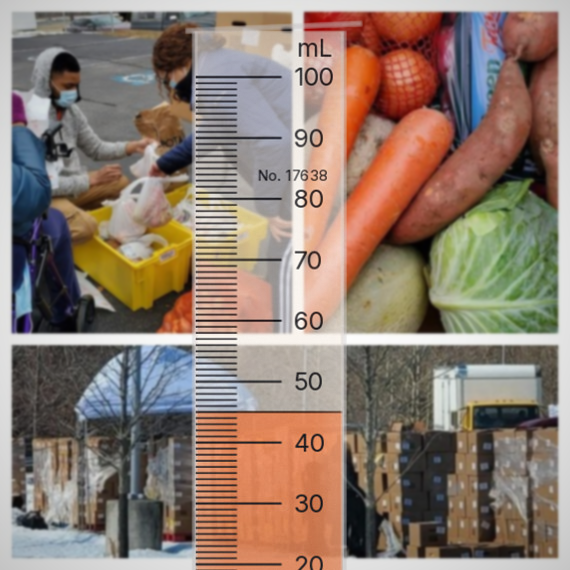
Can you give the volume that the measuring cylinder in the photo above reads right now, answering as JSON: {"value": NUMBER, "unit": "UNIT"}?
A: {"value": 45, "unit": "mL"}
